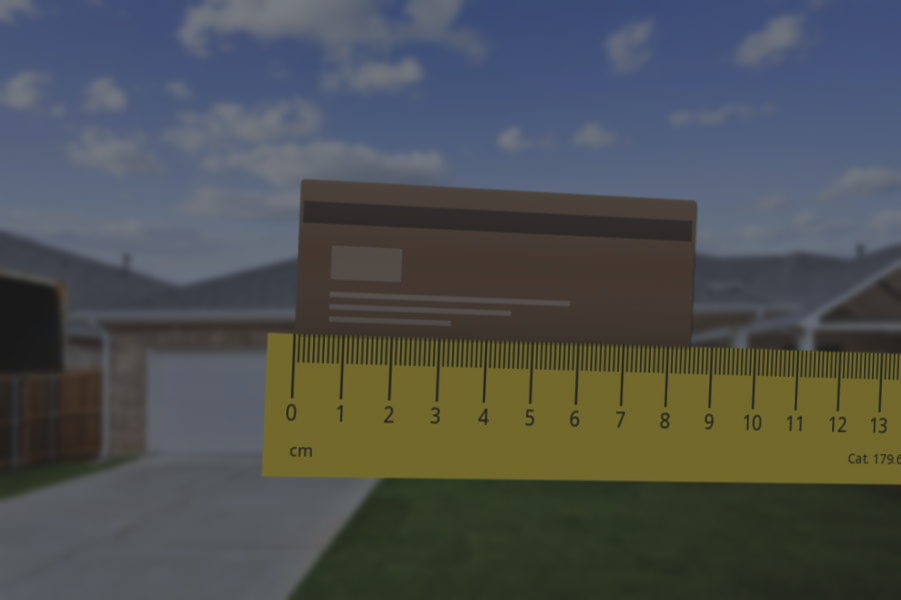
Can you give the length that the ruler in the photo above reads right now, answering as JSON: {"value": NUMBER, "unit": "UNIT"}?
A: {"value": 8.5, "unit": "cm"}
